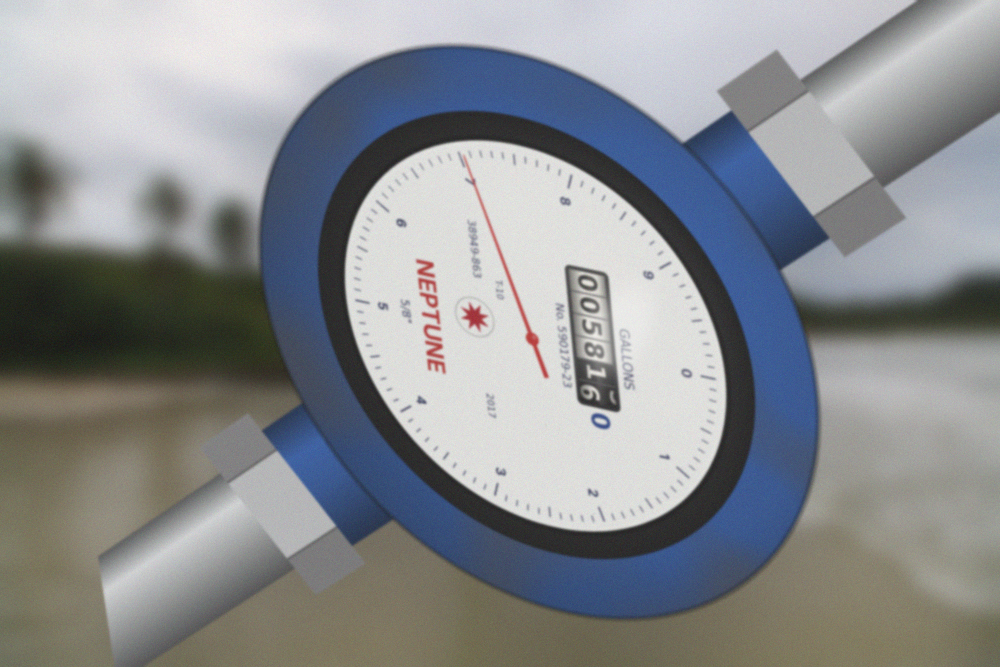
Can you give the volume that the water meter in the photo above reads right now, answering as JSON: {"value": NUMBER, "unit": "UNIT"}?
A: {"value": 58157.0, "unit": "gal"}
